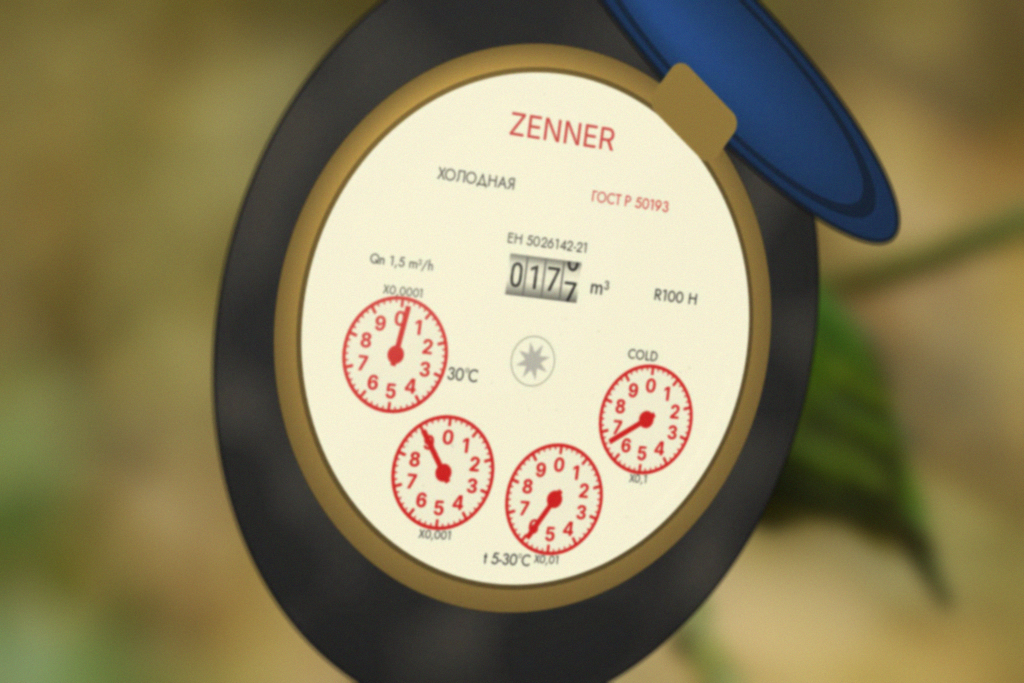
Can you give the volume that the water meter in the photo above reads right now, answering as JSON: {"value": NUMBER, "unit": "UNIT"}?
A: {"value": 176.6590, "unit": "m³"}
